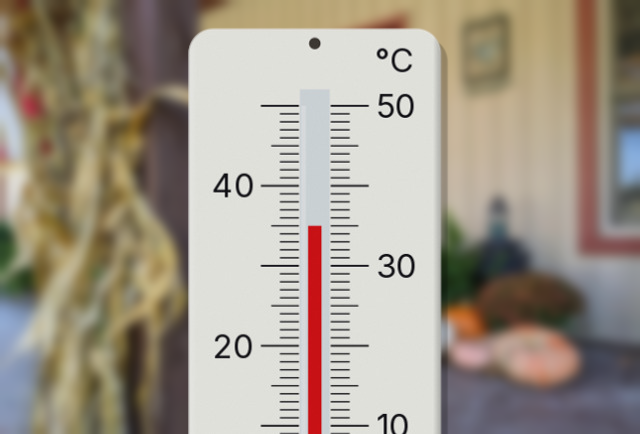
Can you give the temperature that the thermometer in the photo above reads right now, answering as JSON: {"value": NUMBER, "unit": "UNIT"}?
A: {"value": 35, "unit": "°C"}
